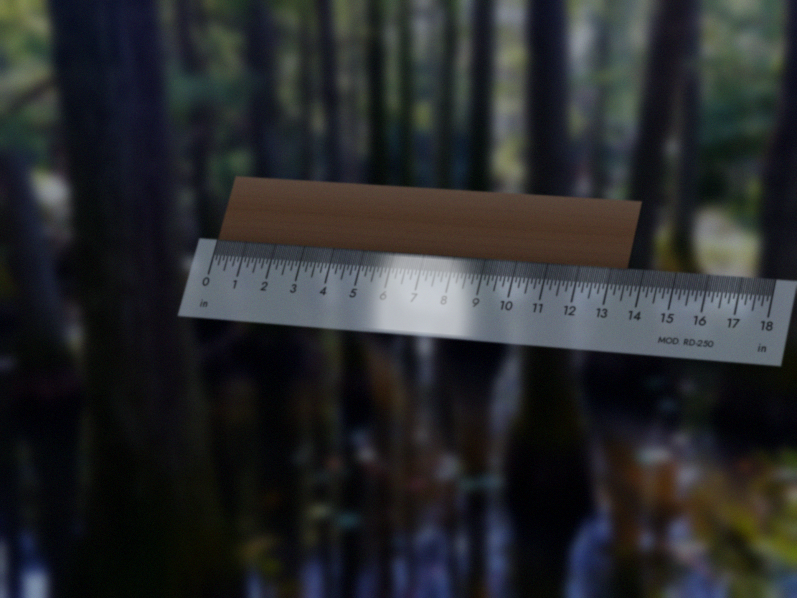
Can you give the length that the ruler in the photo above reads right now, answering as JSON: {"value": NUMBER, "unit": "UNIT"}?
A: {"value": 13.5, "unit": "in"}
